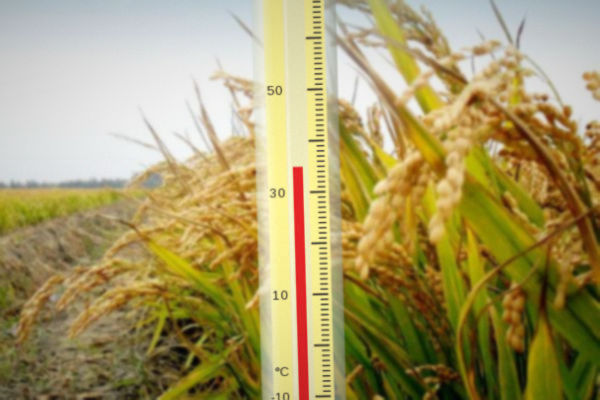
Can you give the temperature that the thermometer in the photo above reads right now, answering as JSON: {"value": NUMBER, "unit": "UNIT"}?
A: {"value": 35, "unit": "°C"}
